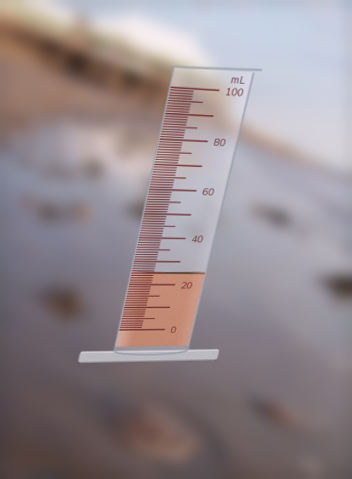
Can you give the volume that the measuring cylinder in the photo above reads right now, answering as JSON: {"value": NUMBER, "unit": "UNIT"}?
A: {"value": 25, "unit": "mL"}
